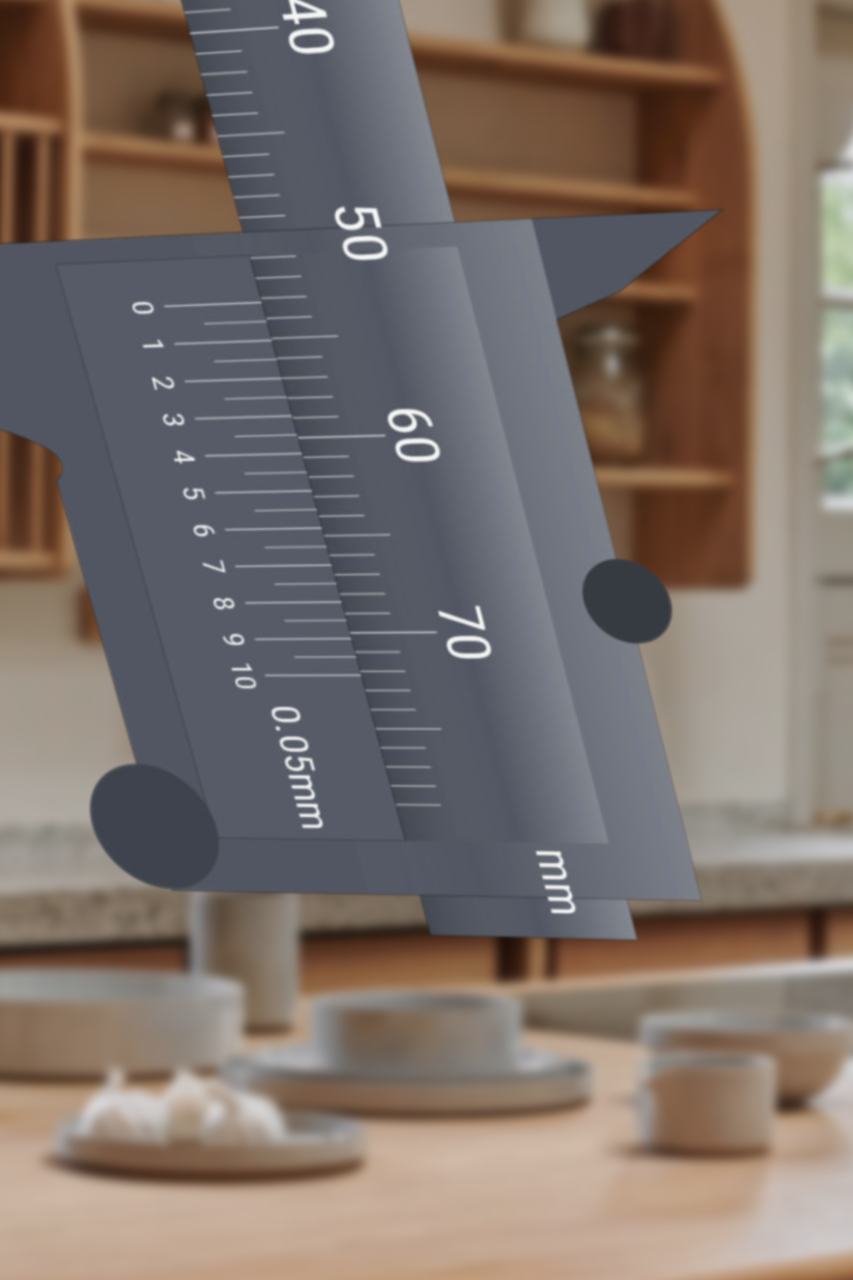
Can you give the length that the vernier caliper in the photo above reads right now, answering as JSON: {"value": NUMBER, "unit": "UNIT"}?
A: {"value": 53.2, "unit": "mm"}
